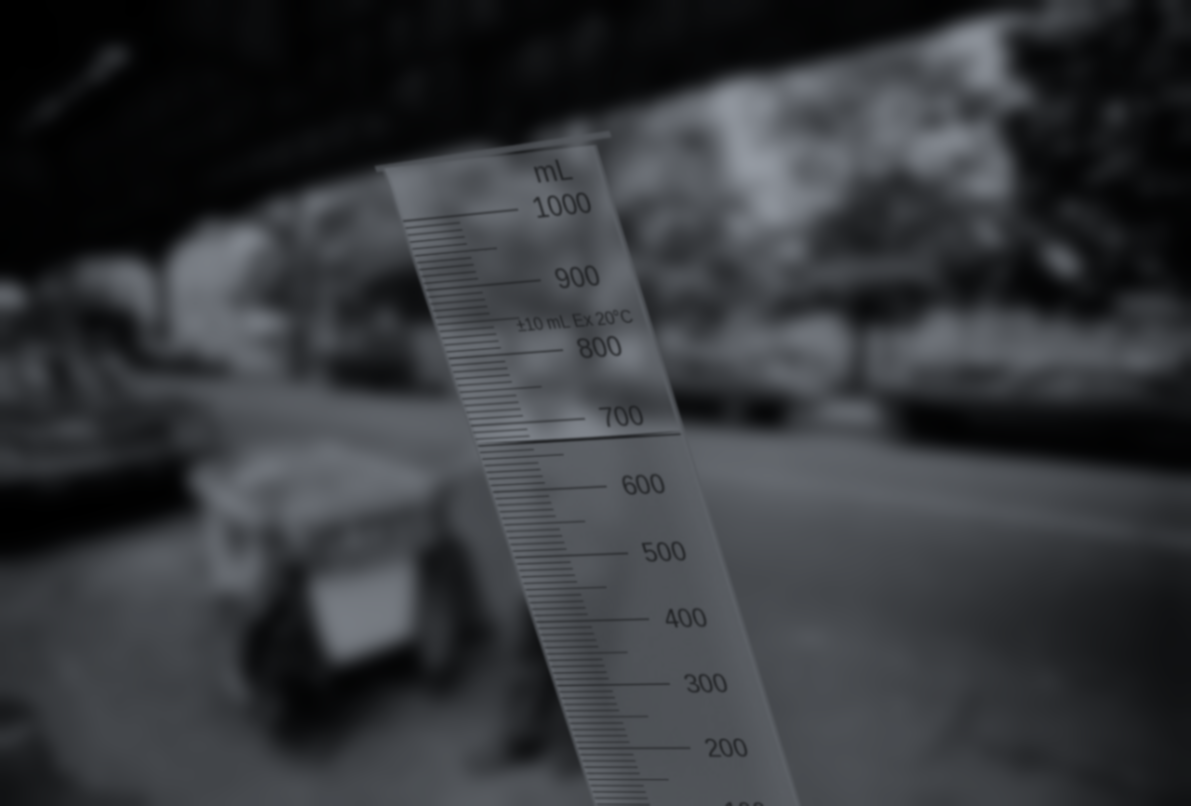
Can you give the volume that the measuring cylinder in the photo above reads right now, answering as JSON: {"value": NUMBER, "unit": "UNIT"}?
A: {"value": 670, "unit": "mL"}
